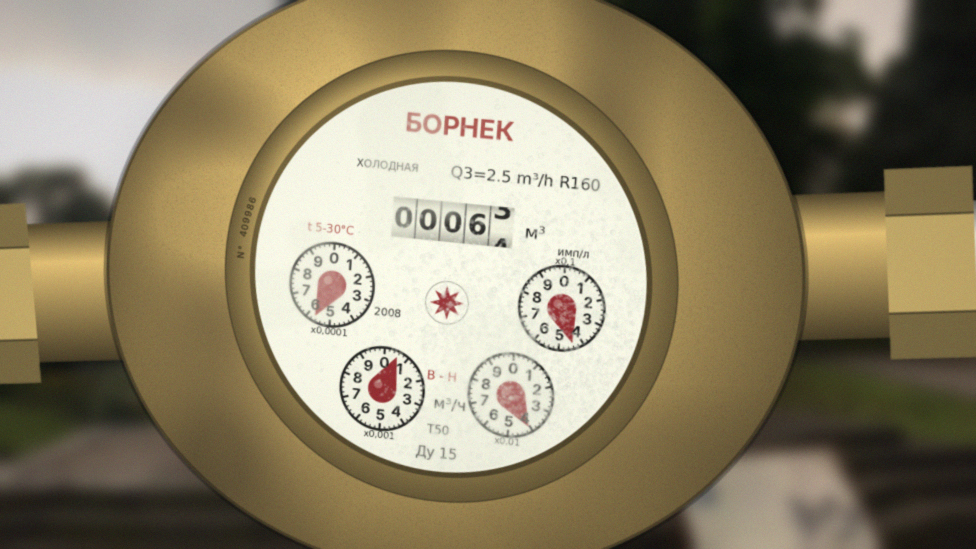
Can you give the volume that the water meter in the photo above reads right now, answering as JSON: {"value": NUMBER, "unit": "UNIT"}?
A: {"value": 63.4405, "unit": "m³"}
